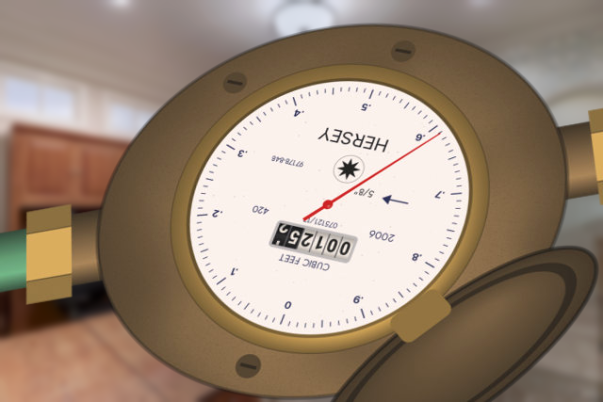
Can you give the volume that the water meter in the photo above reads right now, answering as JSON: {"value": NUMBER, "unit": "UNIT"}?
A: {"value": 1251.61, "unit": "ft³"}
